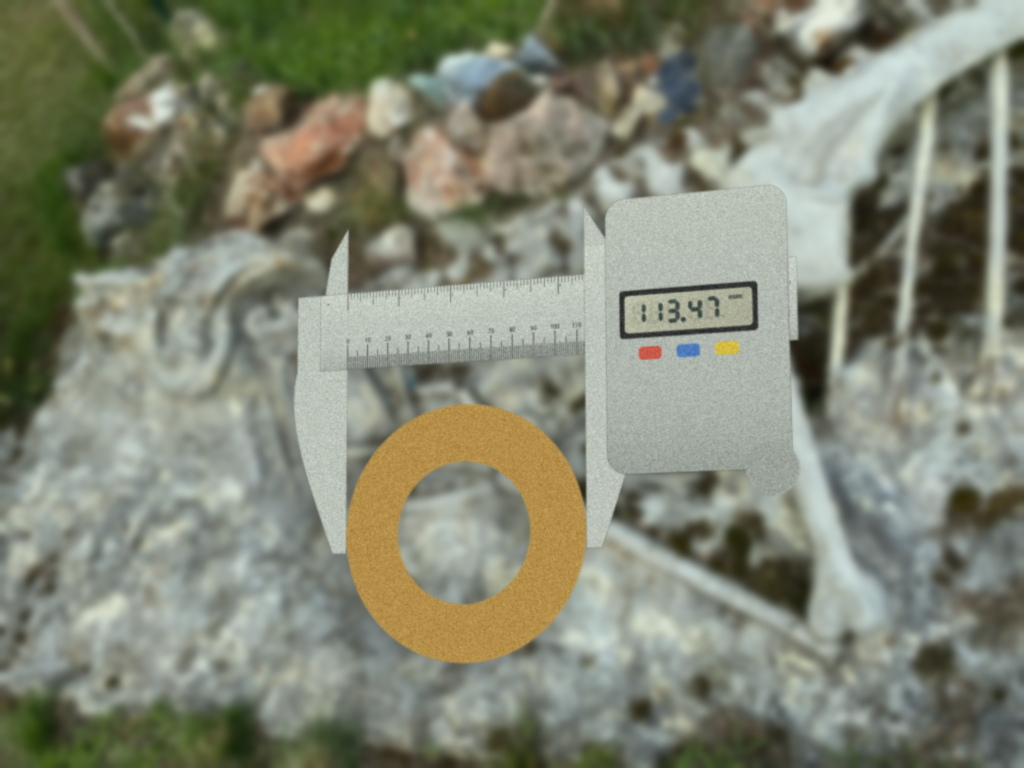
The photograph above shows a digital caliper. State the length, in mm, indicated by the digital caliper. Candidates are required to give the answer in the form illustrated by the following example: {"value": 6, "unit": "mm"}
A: {"value": 113.47, "unit": "mm"}
